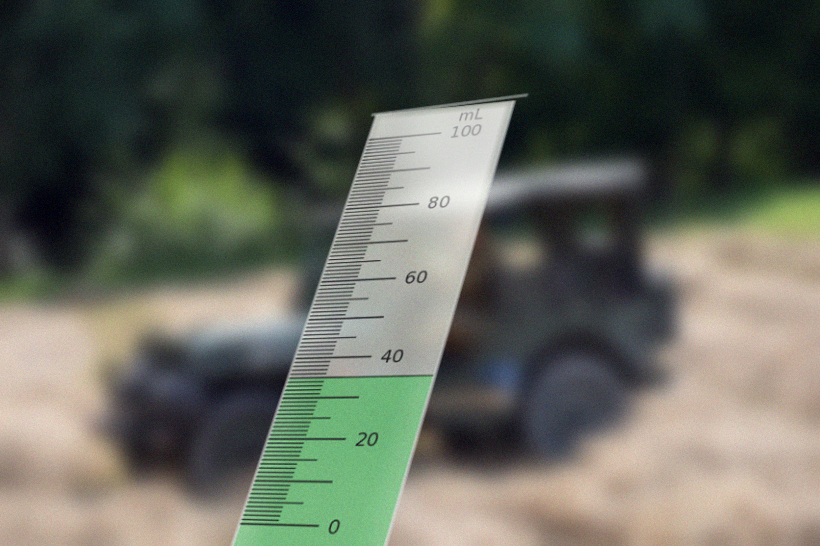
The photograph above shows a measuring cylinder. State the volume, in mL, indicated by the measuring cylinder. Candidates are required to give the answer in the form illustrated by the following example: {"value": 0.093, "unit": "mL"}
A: {"value": 35, "unit": "mL"}
